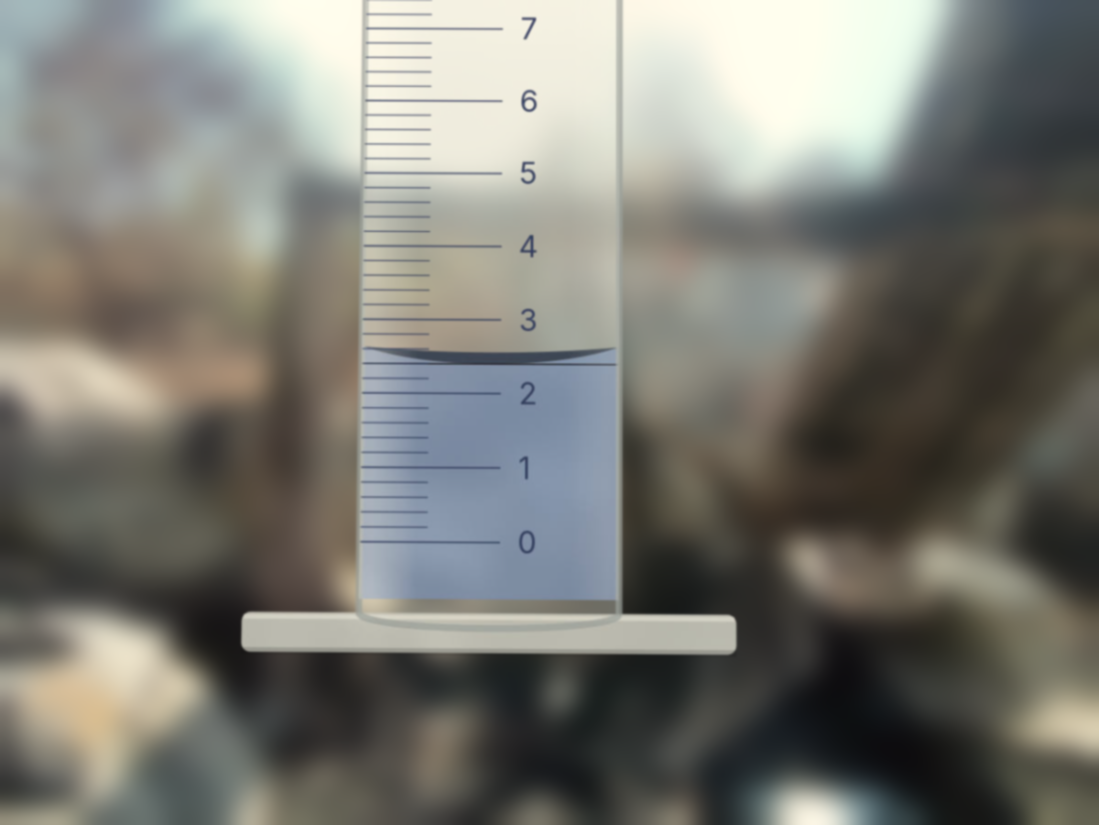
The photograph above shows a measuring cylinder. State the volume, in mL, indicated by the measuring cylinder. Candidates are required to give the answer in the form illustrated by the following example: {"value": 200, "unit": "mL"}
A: {"value": 2.4, "unit": "mL"}
